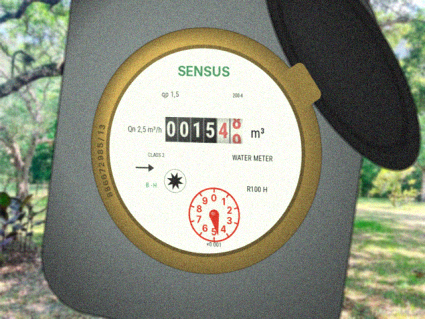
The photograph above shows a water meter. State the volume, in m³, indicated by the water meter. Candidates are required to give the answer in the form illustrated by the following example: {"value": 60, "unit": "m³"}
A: {"value": 15.484, "unit": "m³"}
